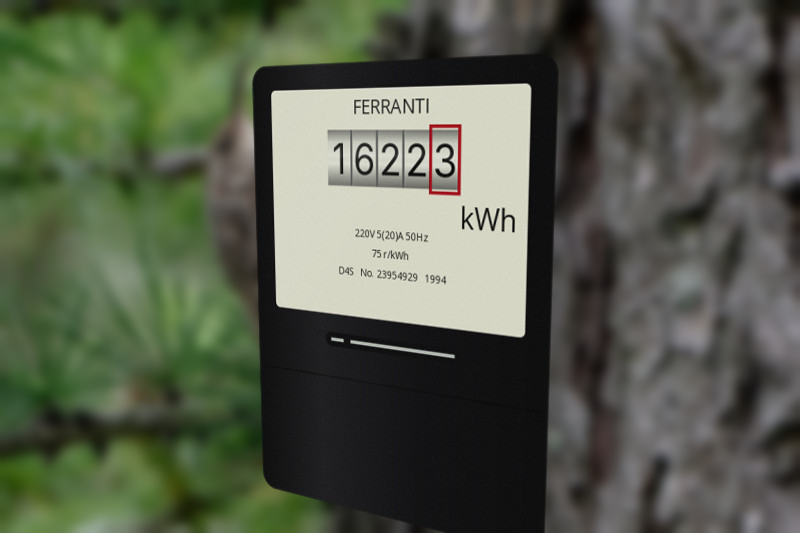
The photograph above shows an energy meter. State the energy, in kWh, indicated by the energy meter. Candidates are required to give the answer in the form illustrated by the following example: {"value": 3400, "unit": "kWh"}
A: {"value": 1622.3, "unit": "kWh"}
